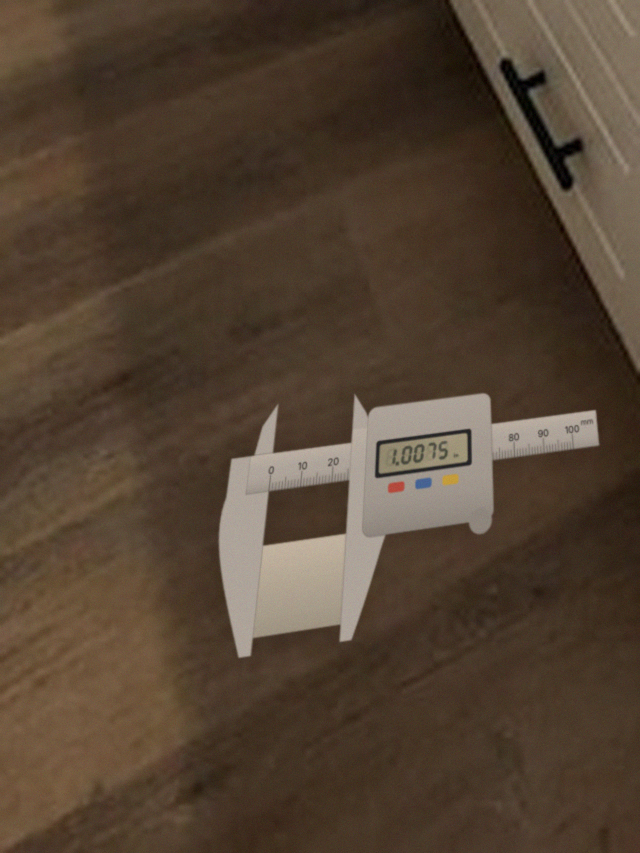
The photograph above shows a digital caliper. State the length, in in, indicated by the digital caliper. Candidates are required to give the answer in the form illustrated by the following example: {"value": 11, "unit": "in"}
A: {"value": 1.0075, "unit": "in"}
